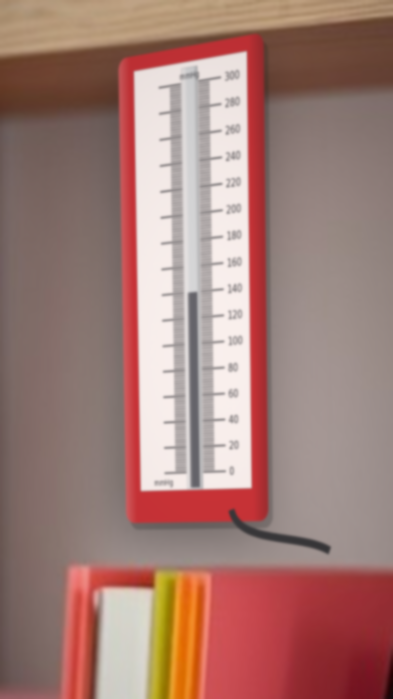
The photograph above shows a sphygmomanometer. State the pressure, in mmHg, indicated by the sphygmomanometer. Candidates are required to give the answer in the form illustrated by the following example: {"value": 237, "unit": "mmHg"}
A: {"value": 140, "unit": "mmHg"}
